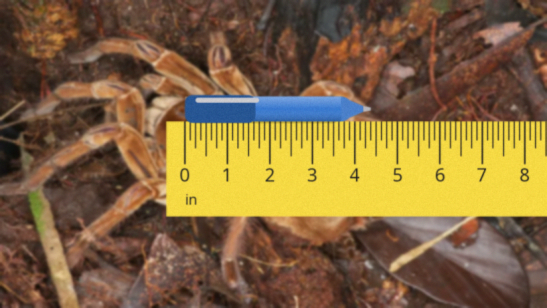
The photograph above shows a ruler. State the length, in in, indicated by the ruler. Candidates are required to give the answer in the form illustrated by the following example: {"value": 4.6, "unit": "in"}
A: {"value": 4.375, "unit": "in"}
